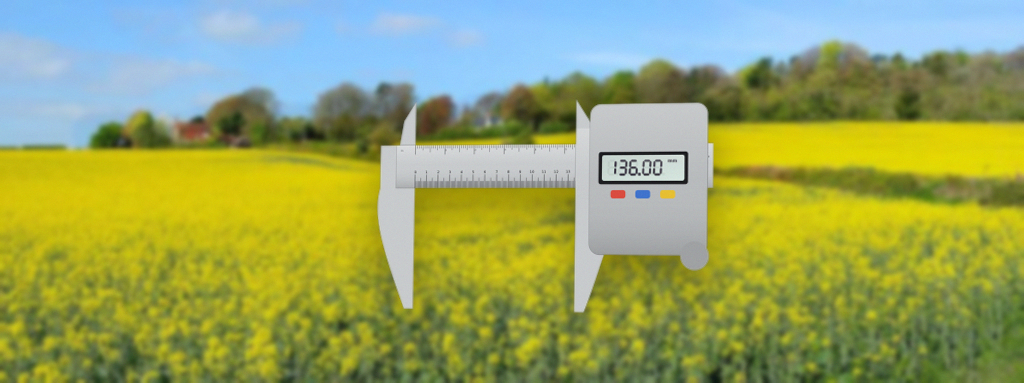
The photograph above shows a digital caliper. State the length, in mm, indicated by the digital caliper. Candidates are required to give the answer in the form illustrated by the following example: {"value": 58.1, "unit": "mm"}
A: {"value": 136.00, "unit": "mm"}
